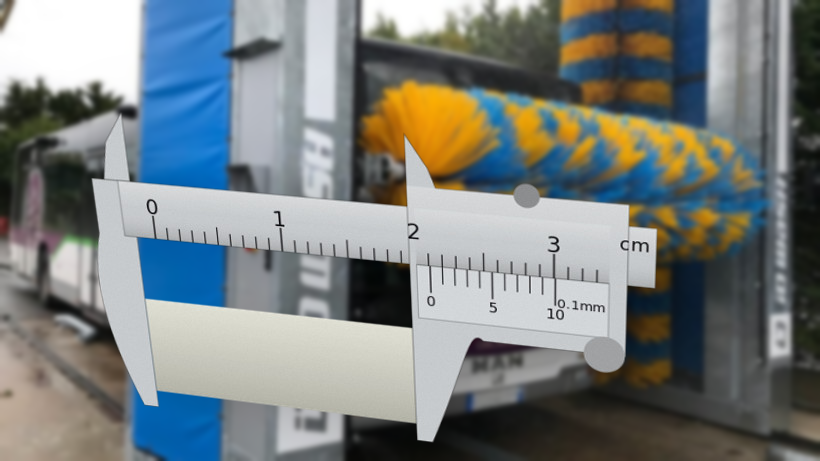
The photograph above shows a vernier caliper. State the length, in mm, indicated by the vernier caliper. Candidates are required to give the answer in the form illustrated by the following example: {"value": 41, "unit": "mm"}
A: {"value": 21.1, "unit": "mm"}
